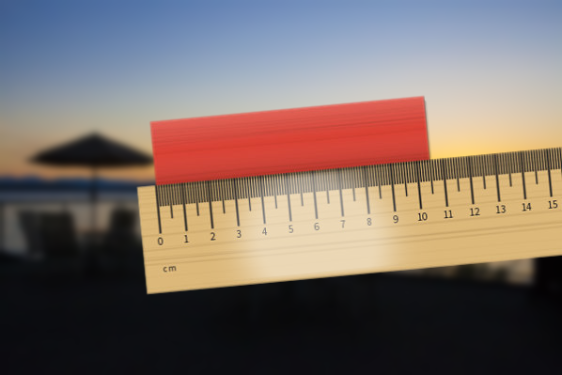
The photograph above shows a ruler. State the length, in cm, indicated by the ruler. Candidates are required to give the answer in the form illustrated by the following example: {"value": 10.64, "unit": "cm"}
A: {"value": 10.5, "unit": "cm"}
